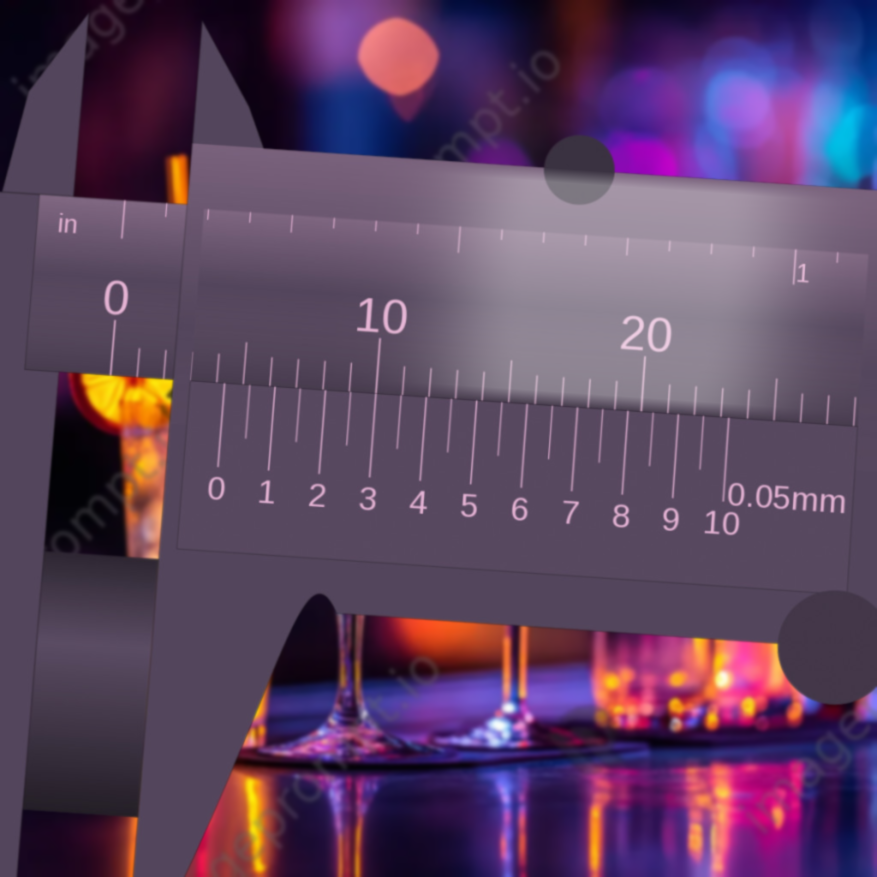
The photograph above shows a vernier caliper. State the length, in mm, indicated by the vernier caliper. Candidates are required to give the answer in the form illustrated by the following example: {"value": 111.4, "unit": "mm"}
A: {"value": 4.30, "unit": "mm"}
